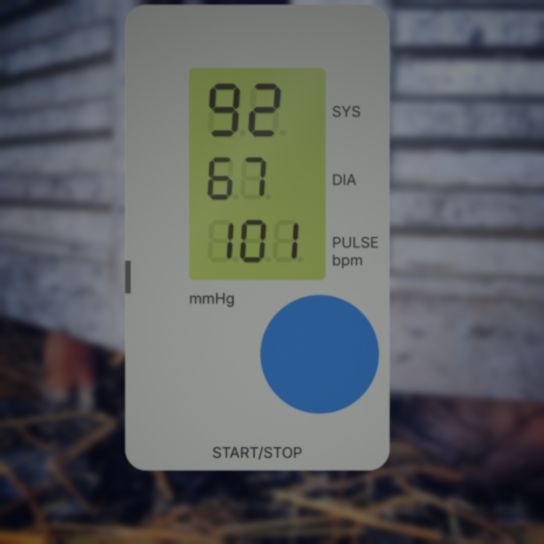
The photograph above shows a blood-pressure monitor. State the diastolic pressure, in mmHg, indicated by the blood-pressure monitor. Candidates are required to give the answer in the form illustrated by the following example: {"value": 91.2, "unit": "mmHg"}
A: {"value": 67, "unit": "mmHg"}
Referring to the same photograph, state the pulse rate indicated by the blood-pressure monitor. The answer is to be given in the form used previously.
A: {"value": 101, "unit": "bpm"}
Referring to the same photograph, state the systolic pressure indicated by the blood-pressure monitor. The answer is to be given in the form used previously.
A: {"value": 92, "unit": "mmHg"}
